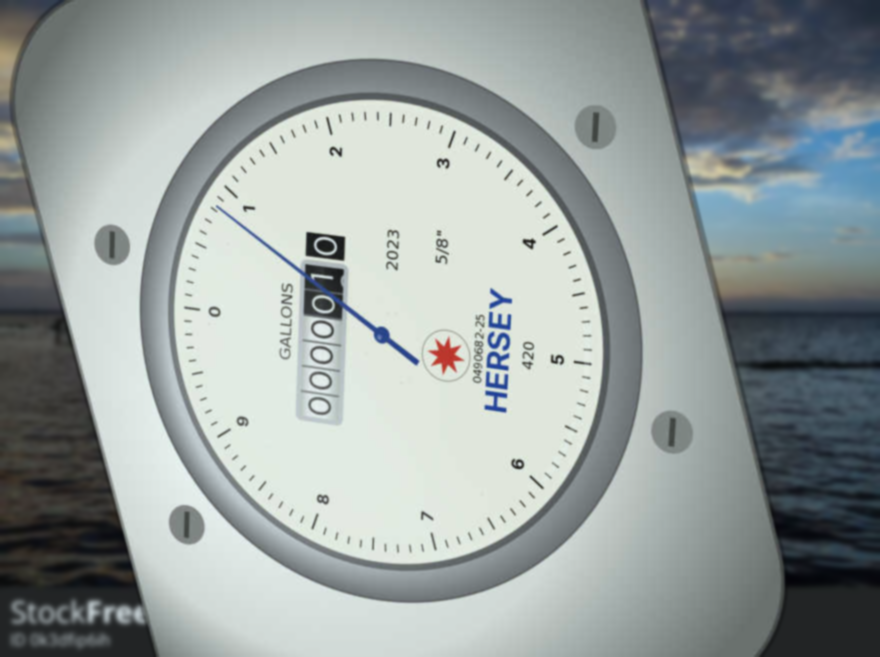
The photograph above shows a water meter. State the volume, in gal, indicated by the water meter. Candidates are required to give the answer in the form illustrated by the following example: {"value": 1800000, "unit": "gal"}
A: {"value": 10.8, "unit": "gal"}
